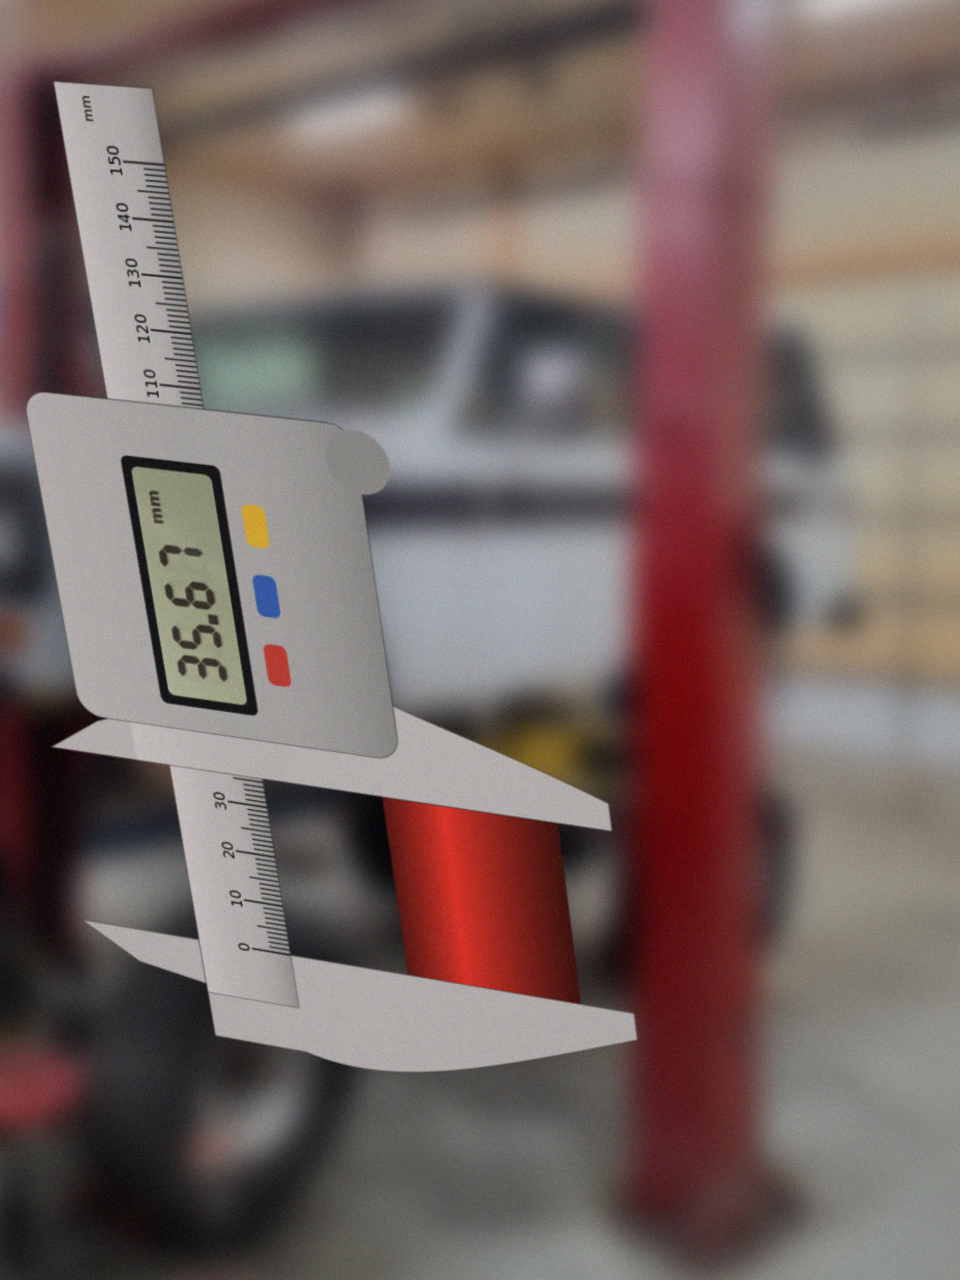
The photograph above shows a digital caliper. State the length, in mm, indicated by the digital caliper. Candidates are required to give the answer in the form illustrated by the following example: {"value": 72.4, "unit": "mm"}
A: {"value": 35.67, "unit": "mm"}
